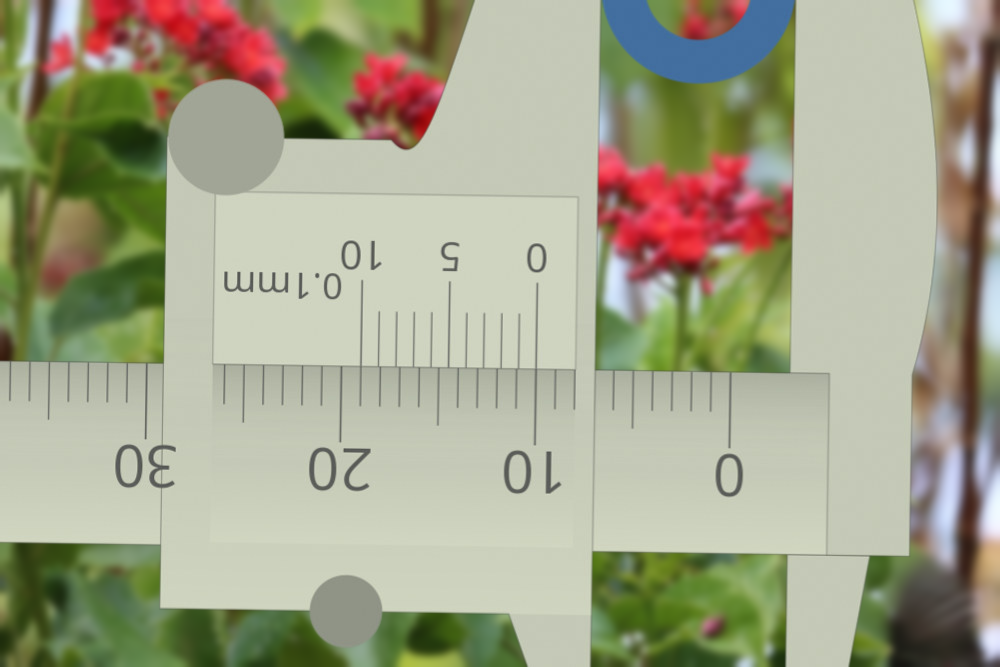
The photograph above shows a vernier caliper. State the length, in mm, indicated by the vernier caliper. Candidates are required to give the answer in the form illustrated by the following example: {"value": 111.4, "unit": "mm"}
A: {"value": 10.0, "unit": "mm"}
